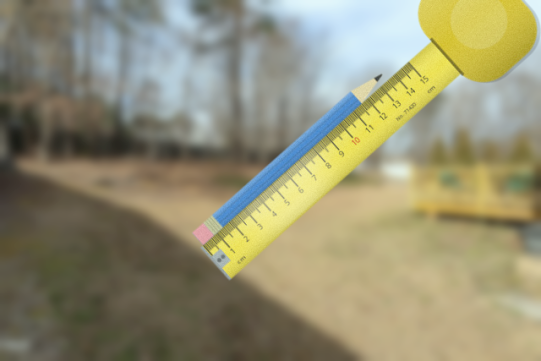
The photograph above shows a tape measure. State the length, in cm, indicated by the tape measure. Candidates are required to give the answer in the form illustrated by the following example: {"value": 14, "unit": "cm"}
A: {"value": 13.5, "unit": "cm"}
